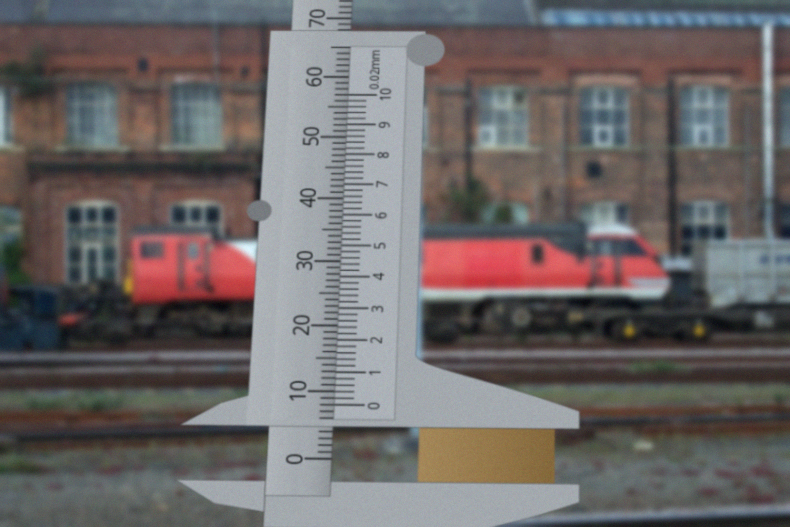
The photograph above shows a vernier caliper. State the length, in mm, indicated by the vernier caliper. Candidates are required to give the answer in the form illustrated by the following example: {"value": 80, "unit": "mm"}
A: {"value": 8.0, "unit": "mm"}
